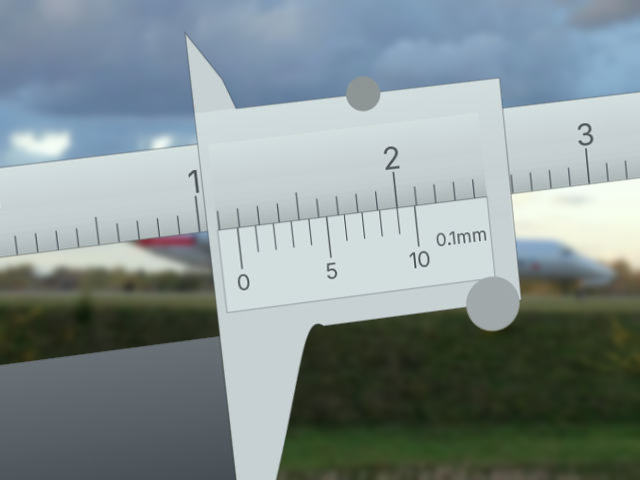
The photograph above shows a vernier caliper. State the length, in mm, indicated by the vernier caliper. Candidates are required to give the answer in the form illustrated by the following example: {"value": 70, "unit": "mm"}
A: {"value": 11.9, "unit": "mm"}
